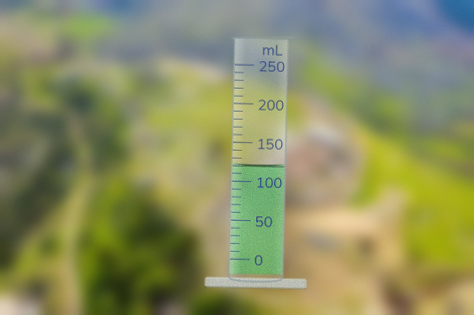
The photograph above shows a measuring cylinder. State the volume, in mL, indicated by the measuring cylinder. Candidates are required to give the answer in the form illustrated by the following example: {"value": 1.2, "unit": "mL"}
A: {"value": 120, "unit": "mL"}
